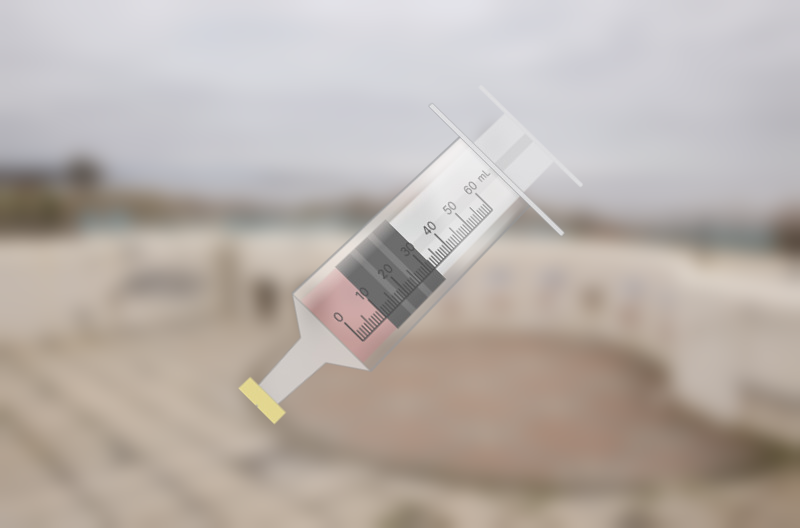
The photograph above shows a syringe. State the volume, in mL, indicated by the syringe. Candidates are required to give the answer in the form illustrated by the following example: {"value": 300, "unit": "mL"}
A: {"value": 10, "unit": "mL"}
